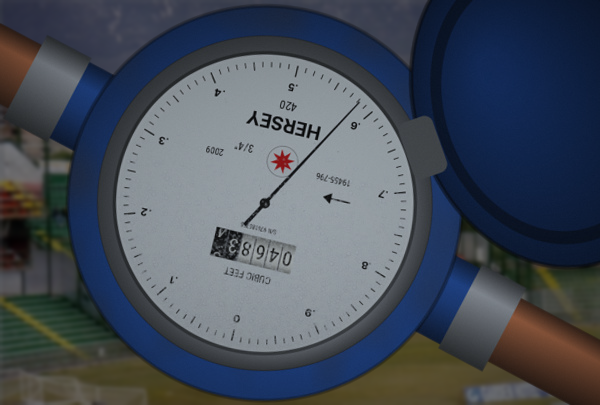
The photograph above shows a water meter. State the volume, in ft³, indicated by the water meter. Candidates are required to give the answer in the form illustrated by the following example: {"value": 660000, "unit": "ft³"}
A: {"value": 46833.58, "unit": "ft³"}
